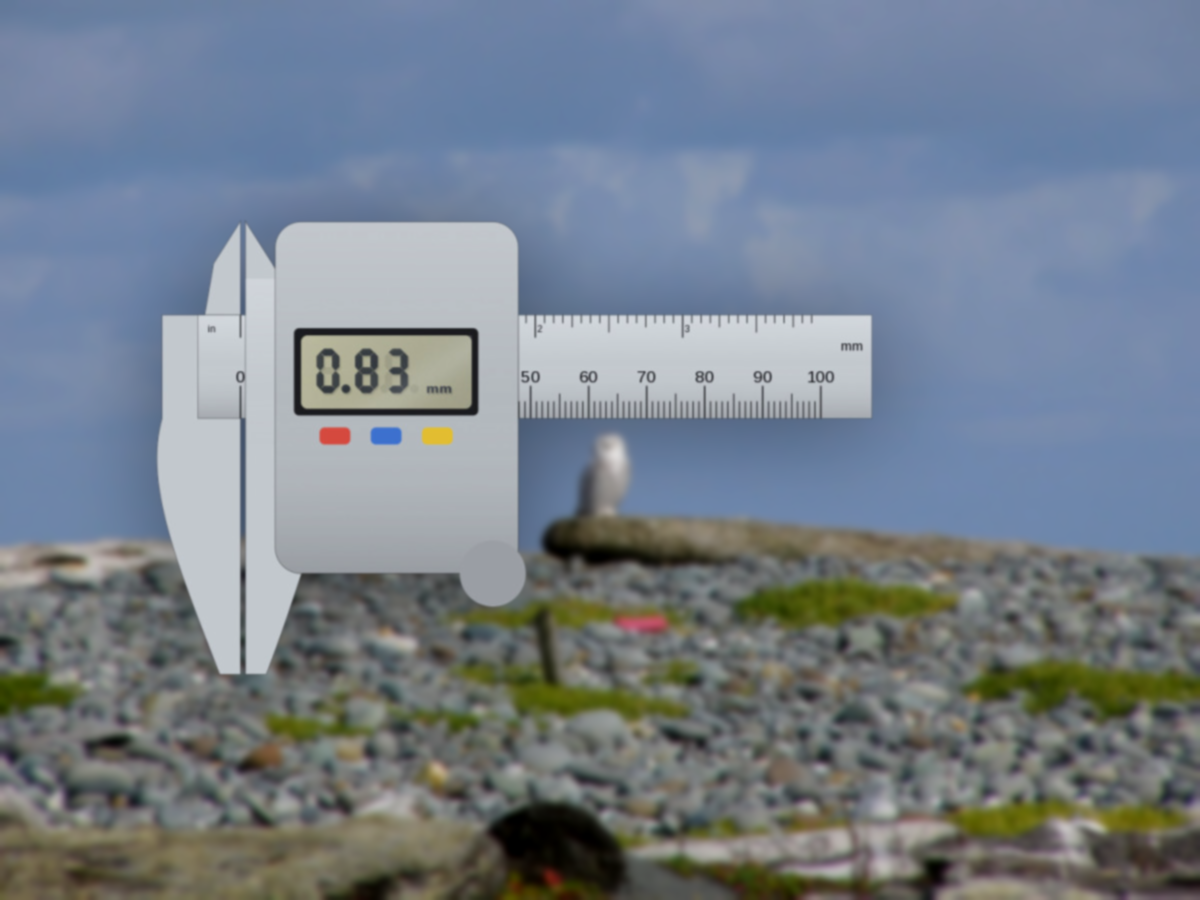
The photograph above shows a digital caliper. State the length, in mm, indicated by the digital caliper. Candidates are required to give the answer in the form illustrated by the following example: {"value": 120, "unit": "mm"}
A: {"value": 0.83, "unit": "mm"}
